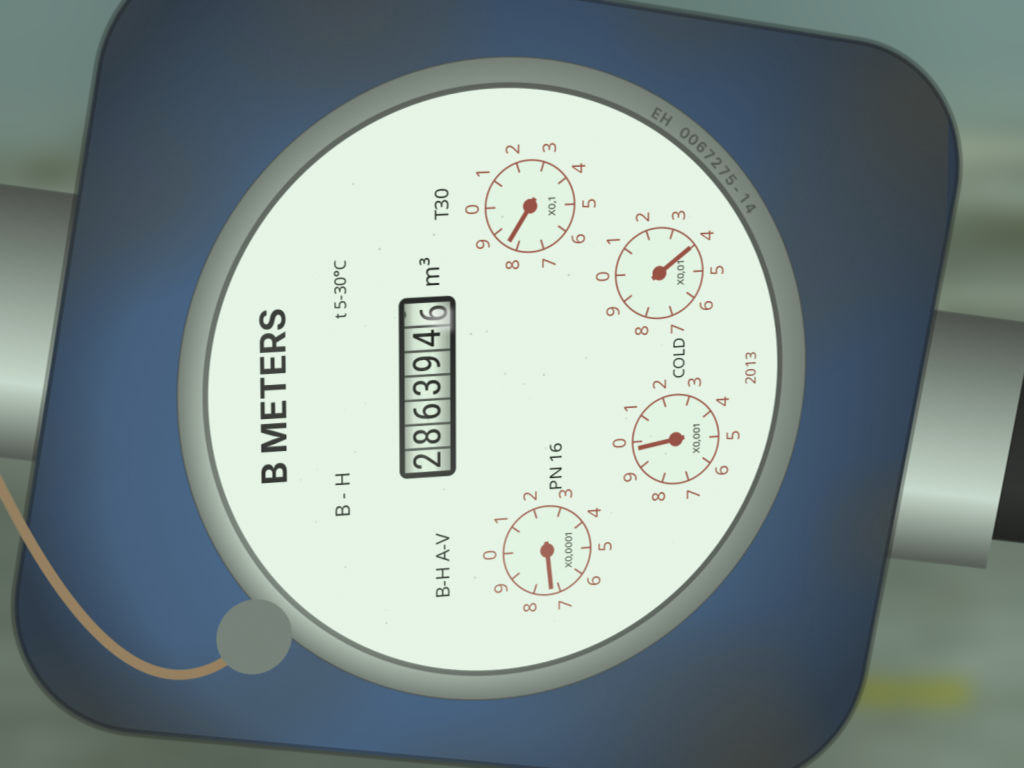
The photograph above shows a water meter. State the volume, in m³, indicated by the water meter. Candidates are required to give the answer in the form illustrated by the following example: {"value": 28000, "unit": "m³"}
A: {"value": 2863945.8397, "unit": "m³"}
